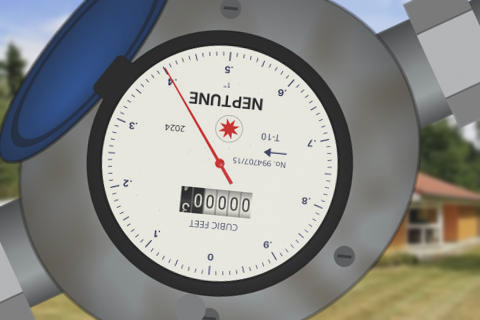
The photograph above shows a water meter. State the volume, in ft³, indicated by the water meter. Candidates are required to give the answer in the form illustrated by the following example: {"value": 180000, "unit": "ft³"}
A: {"value": 3.40, "unit": "ft³"}
